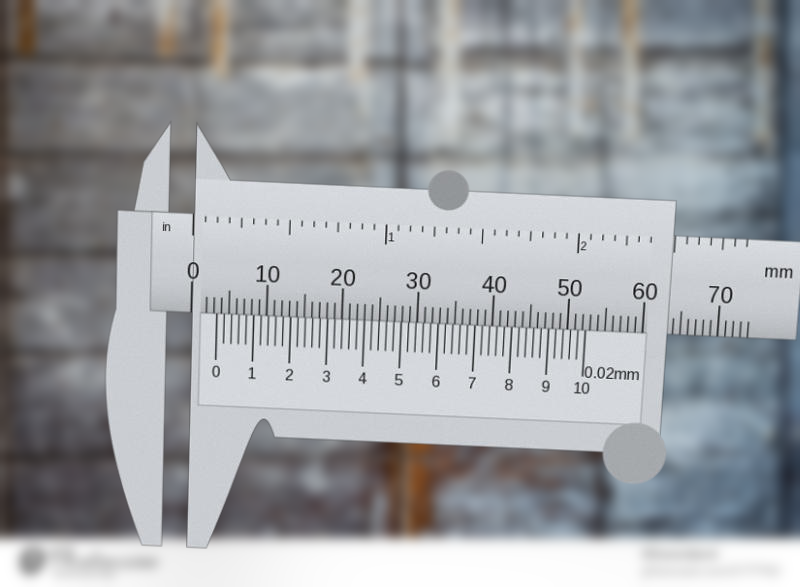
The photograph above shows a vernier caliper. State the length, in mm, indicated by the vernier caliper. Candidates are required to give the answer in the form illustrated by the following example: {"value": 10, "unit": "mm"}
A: {"value": 3.4, "unit": "mm"}
